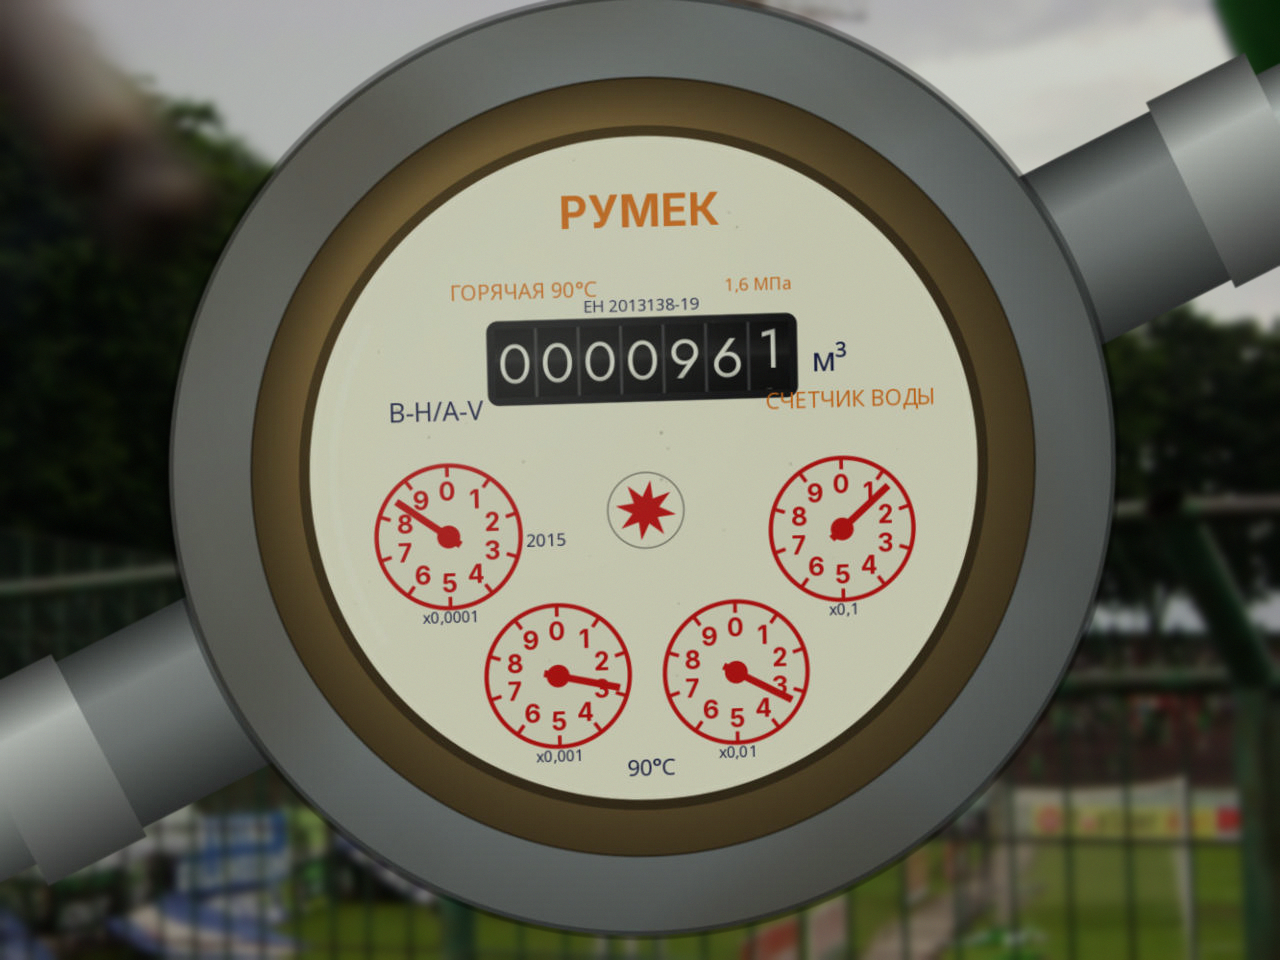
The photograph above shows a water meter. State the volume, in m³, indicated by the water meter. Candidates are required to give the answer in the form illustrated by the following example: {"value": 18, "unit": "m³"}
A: {"value": 961.1328, "unit": "m³"}
